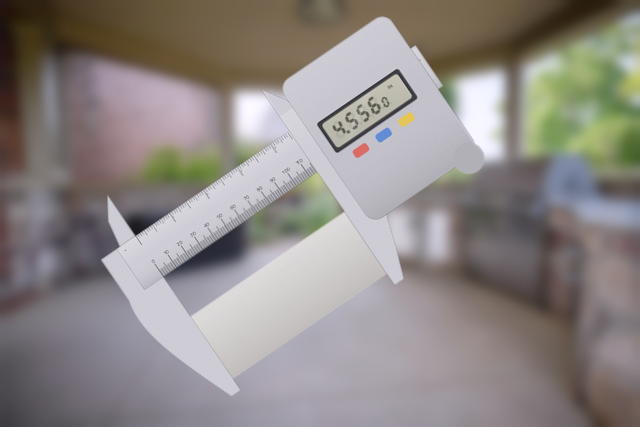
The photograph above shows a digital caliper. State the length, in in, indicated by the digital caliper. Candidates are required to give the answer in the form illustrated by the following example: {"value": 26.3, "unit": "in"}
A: {"value": 4.5560, "unit": "in"}
